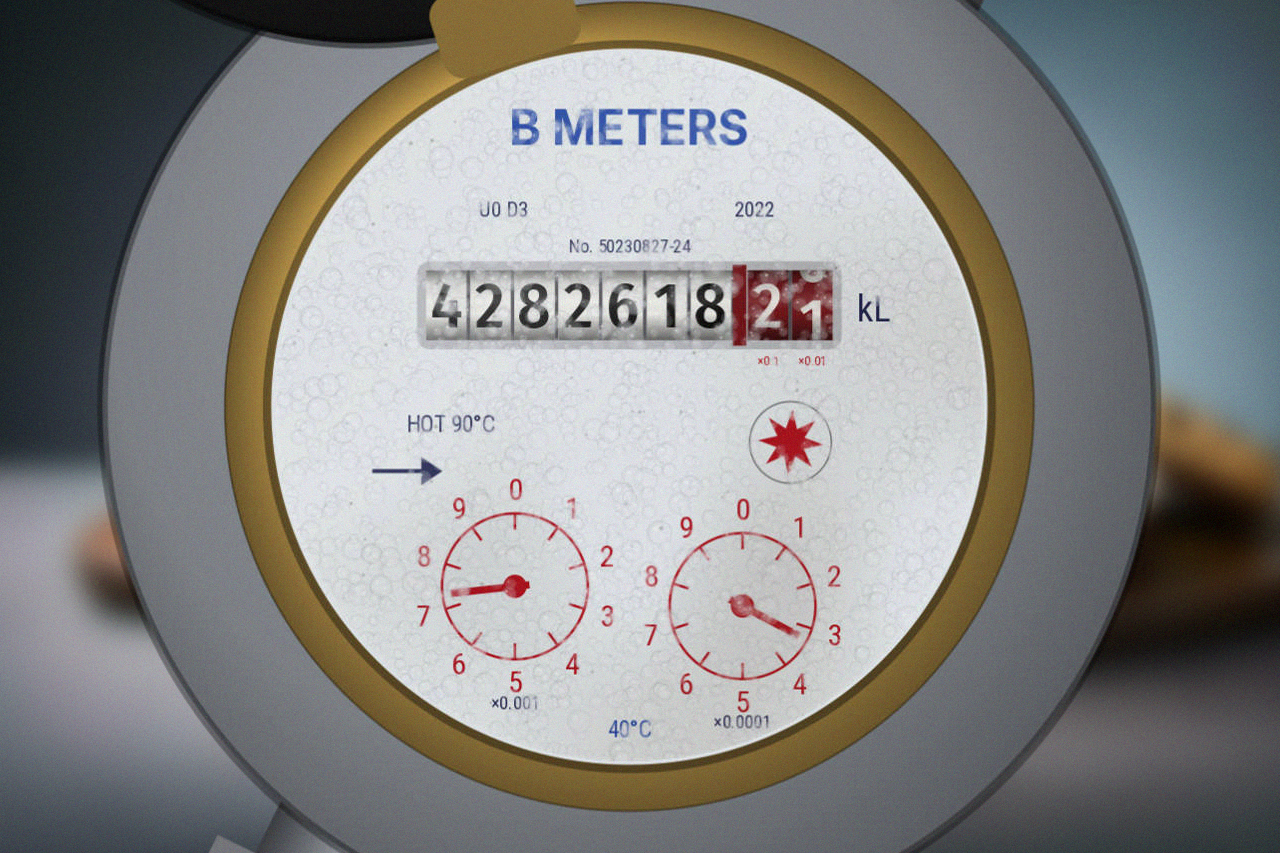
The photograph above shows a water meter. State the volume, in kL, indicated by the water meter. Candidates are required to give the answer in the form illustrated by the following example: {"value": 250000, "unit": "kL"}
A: {"value": 4282618.2073, "unit": "kL"}
